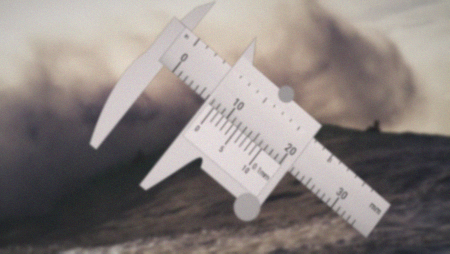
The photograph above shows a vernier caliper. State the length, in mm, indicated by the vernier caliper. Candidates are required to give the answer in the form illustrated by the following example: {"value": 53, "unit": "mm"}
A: {"value": 7.6, "unit": "mm"}
